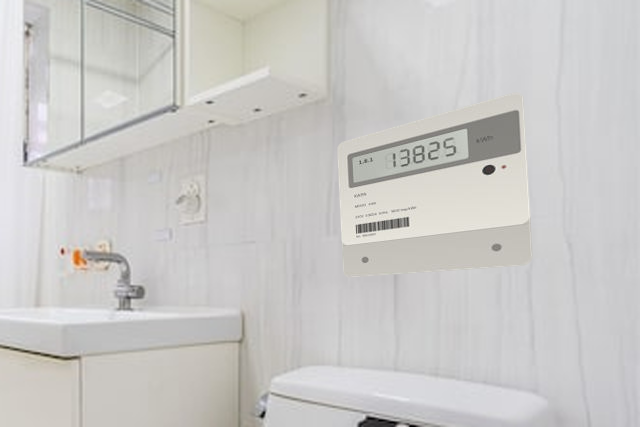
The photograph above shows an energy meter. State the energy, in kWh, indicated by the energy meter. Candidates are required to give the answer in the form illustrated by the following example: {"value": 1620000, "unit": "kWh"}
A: {"value": 13825, "unit": "kWh"}
